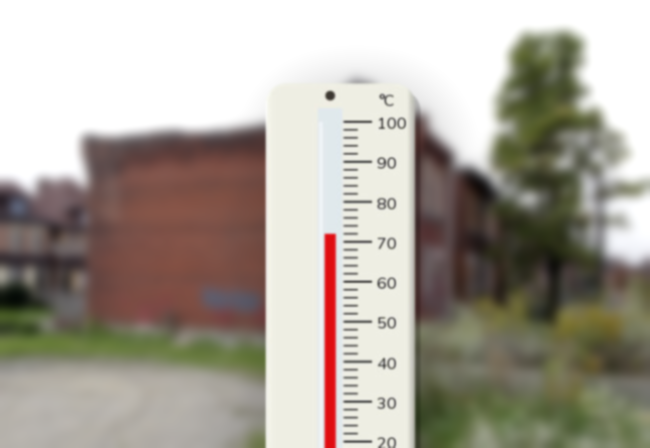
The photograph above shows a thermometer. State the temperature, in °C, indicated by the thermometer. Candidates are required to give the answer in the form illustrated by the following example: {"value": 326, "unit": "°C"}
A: {"value": 72, "unit": "°C"}
